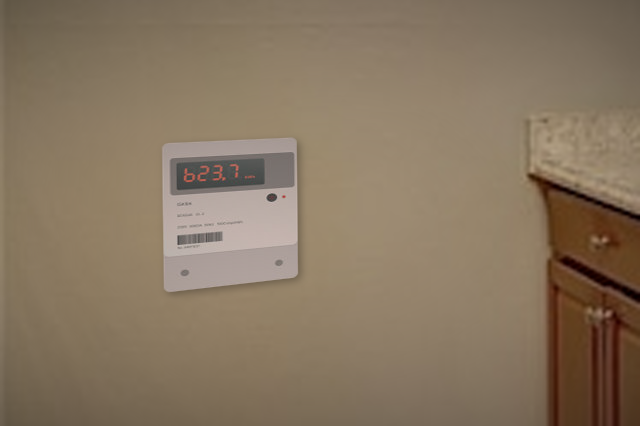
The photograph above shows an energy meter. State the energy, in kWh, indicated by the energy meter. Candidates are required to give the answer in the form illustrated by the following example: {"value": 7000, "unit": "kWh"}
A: {"value": 623.7, "unit": "kWh"}
